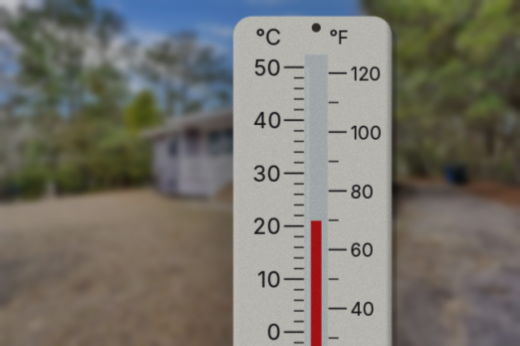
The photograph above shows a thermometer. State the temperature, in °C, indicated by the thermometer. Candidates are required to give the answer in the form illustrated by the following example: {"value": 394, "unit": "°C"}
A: {"value": 21, "unit": "°C"}
